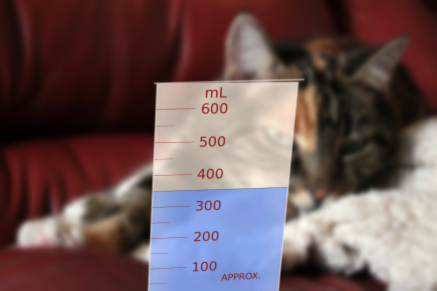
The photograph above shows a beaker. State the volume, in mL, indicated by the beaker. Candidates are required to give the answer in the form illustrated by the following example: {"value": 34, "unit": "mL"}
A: {"value": 350, "unit": "mL"}
